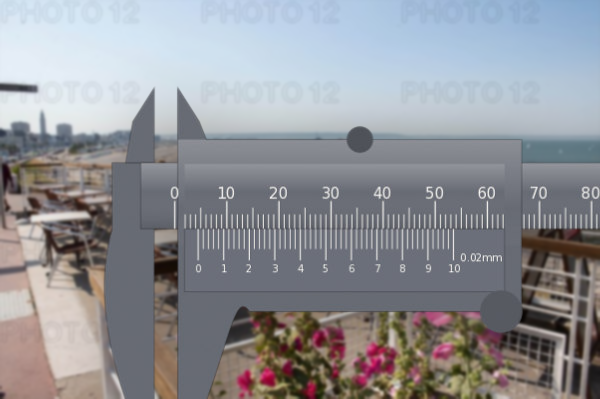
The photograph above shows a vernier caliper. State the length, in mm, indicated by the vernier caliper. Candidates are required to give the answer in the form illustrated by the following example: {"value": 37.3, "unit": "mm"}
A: {"value": 4.5, "unit": "mm"}
